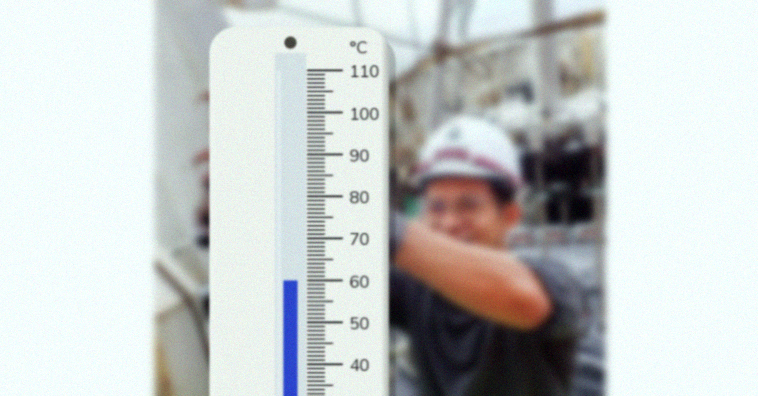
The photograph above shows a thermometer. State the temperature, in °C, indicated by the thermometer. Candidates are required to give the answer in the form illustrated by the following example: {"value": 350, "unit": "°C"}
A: {"value": 60, "unit": "°C"}
